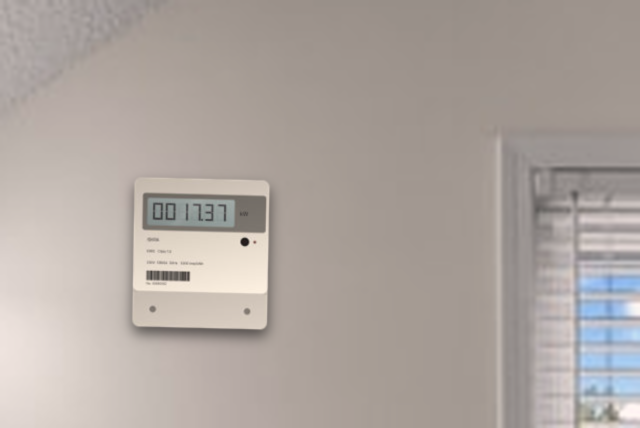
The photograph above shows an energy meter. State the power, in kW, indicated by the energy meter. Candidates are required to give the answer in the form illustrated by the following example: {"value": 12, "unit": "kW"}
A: {"value": 17.37, "unit": "kW"}
